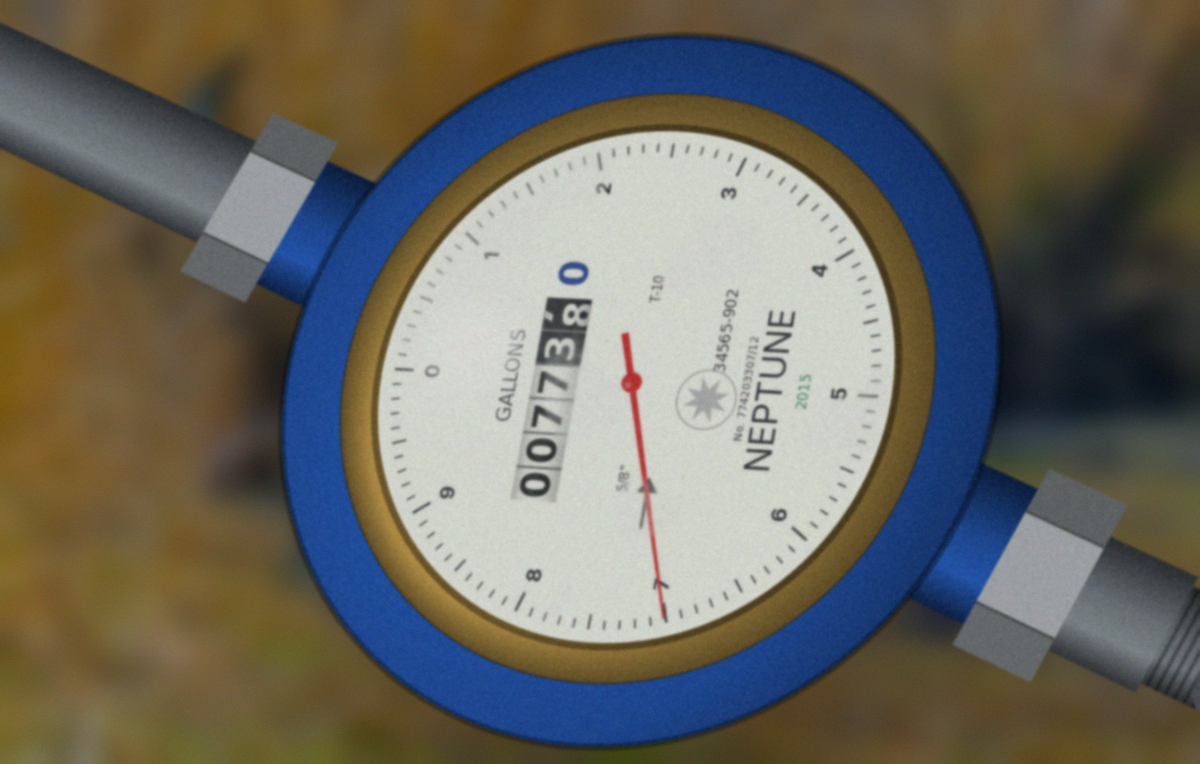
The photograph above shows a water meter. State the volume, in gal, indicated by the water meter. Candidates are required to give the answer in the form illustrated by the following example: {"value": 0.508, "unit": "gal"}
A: {"value": 77377.0, "unit": "gal"}
